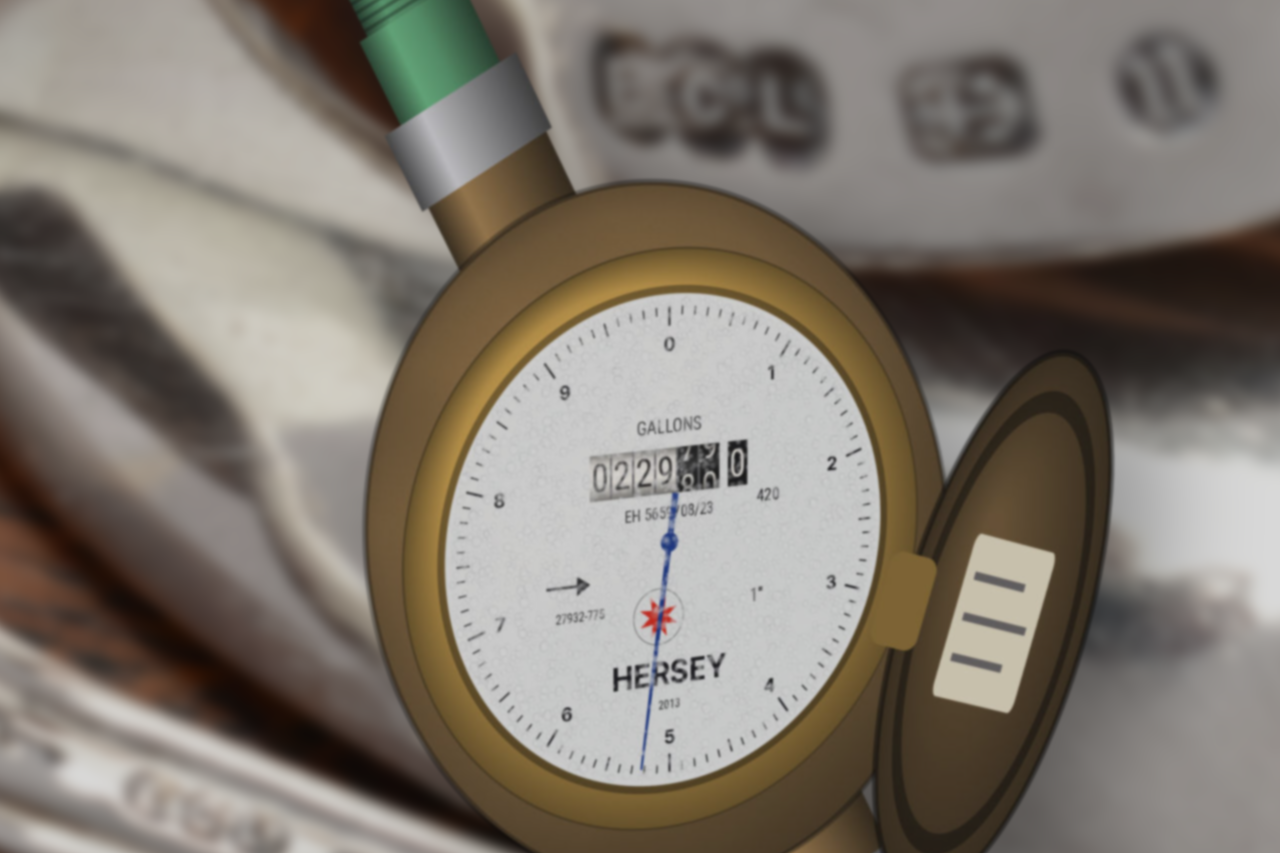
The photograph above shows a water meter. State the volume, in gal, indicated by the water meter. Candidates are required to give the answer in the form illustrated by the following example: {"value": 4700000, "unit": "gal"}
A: {"value": 229795.2, "unit": "gal"}
